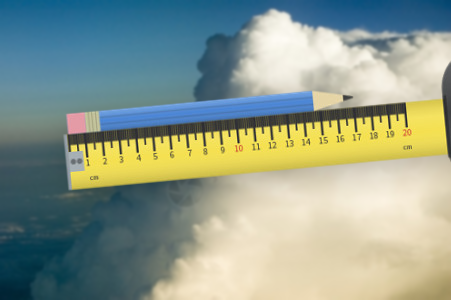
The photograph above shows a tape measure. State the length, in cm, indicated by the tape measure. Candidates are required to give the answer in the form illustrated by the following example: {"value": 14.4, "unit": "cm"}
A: {"value": 17, "unit": "cm"}
